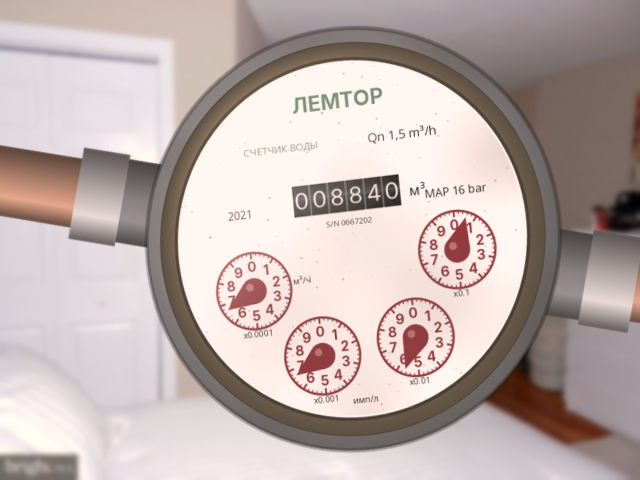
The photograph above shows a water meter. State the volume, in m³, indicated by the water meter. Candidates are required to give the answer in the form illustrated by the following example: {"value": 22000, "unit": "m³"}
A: {"value": 8840.0566, "unit": "m³"}
